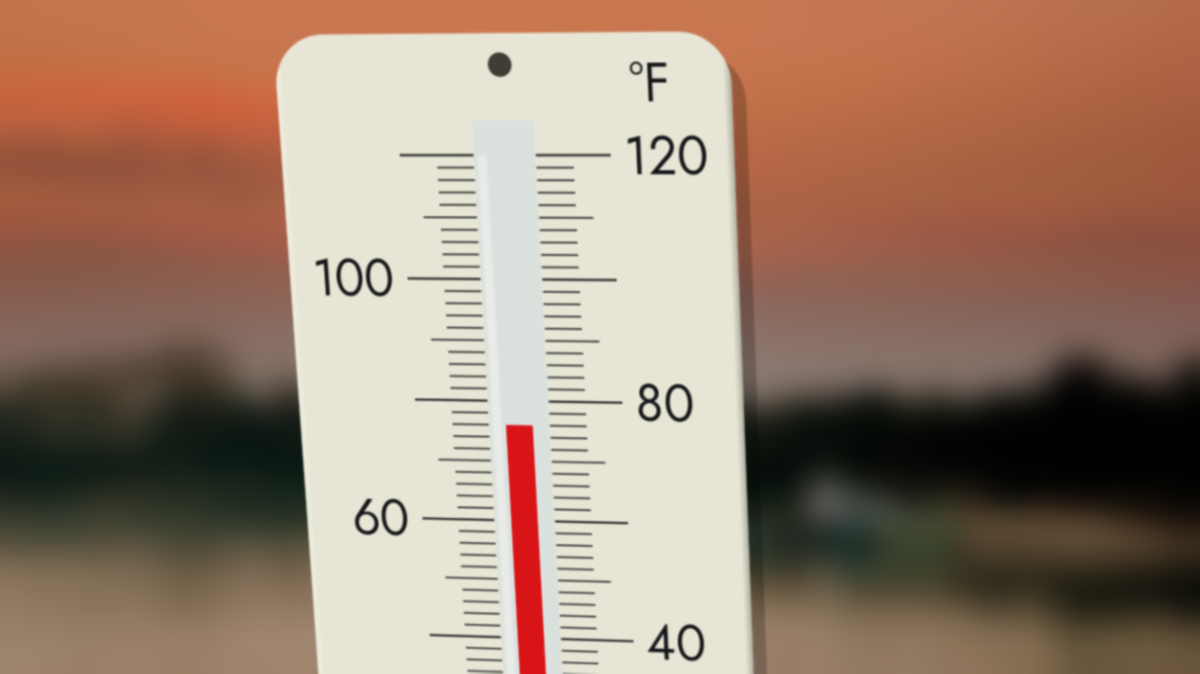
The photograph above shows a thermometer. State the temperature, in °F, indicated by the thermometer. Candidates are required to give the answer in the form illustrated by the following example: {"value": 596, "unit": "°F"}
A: {"value": 76, "unit": "°F"}
